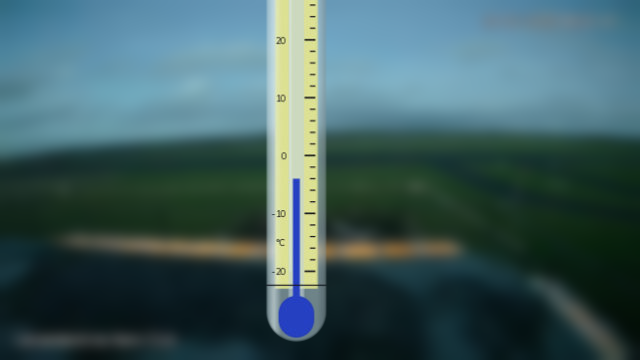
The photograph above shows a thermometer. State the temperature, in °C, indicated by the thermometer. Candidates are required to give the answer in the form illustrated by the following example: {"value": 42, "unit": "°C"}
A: {"value": -4, "unit": "°C"}
